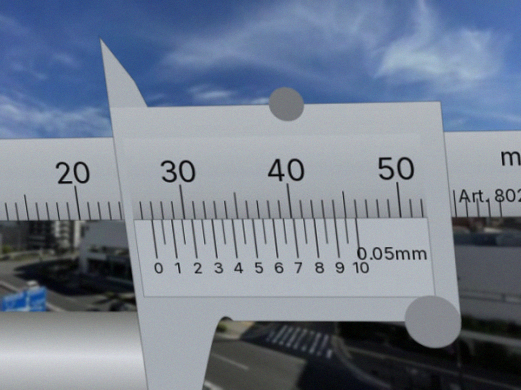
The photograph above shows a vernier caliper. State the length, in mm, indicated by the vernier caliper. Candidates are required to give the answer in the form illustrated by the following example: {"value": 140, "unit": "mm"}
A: {"value": 26.9, "unit": "mm"}
